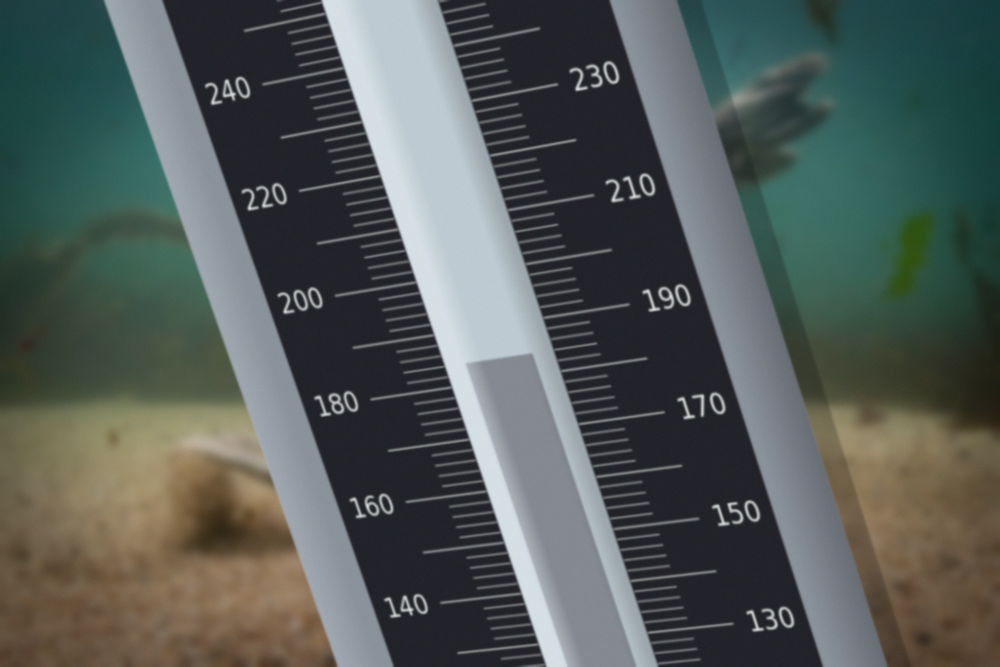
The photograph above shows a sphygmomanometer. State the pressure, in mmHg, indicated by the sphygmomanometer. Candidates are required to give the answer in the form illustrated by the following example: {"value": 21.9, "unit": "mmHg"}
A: {"value": 184, "unit": "mmHg"}
